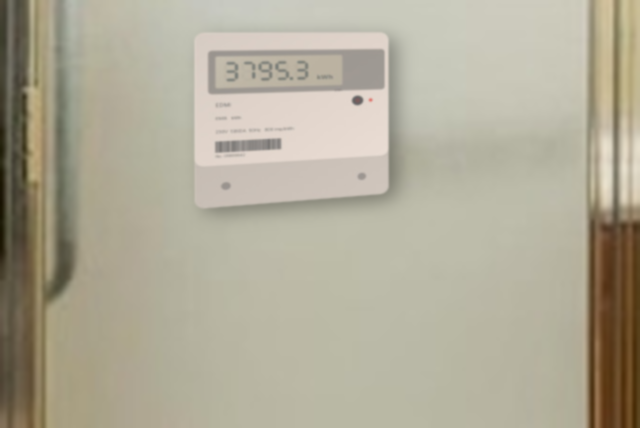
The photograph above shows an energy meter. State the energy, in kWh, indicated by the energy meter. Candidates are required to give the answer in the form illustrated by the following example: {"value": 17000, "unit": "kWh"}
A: {"value": 3795.3, "unit": "kWh"}
